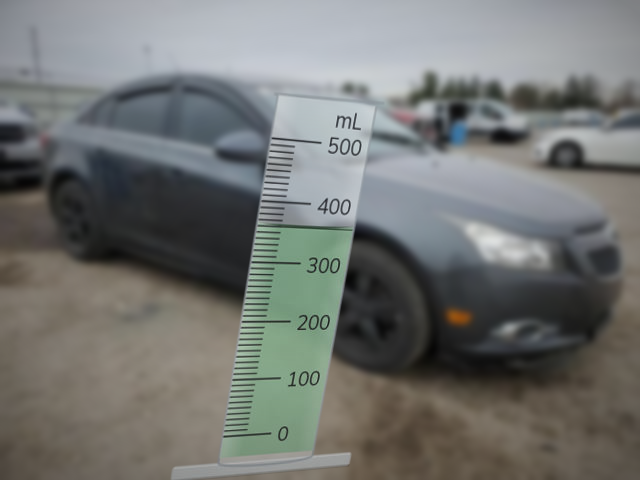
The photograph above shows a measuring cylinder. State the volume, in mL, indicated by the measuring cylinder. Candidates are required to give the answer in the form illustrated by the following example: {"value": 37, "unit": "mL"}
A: {"value": 360, "unit": "mL"}
